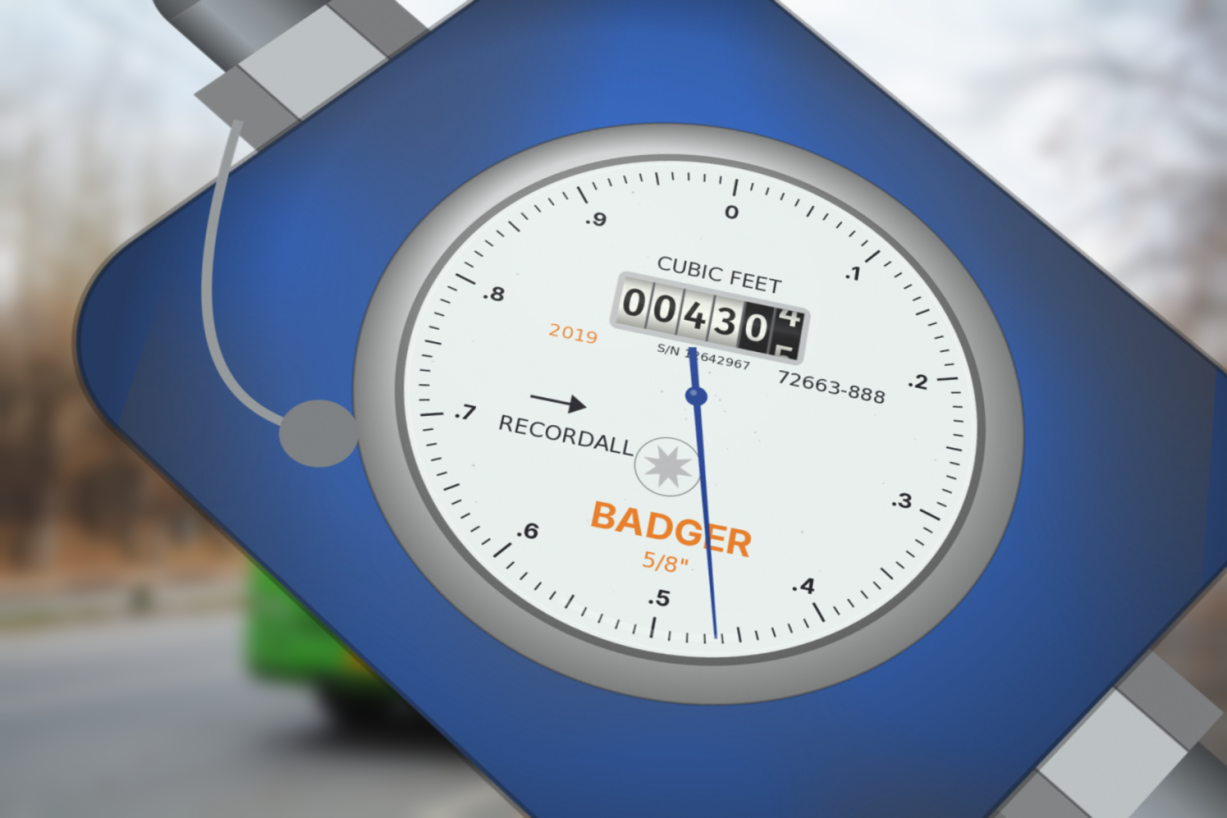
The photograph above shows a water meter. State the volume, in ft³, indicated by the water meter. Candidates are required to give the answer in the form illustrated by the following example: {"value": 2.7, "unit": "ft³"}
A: {"value": 4304.46, "unit": "ft³"}
